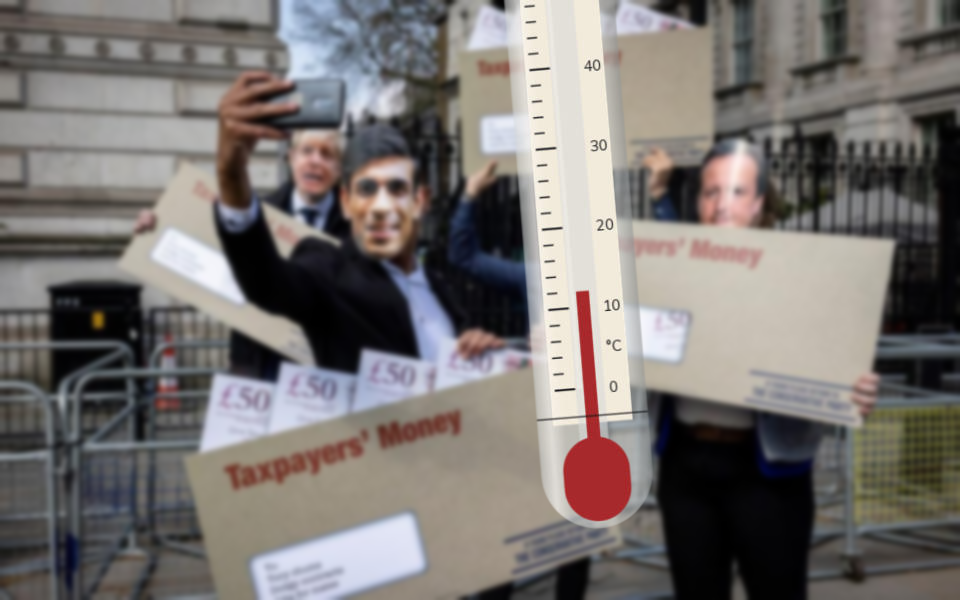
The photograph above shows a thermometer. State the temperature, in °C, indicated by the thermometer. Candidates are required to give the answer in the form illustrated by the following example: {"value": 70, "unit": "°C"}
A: {"value": 12, "unit": "°C"}
